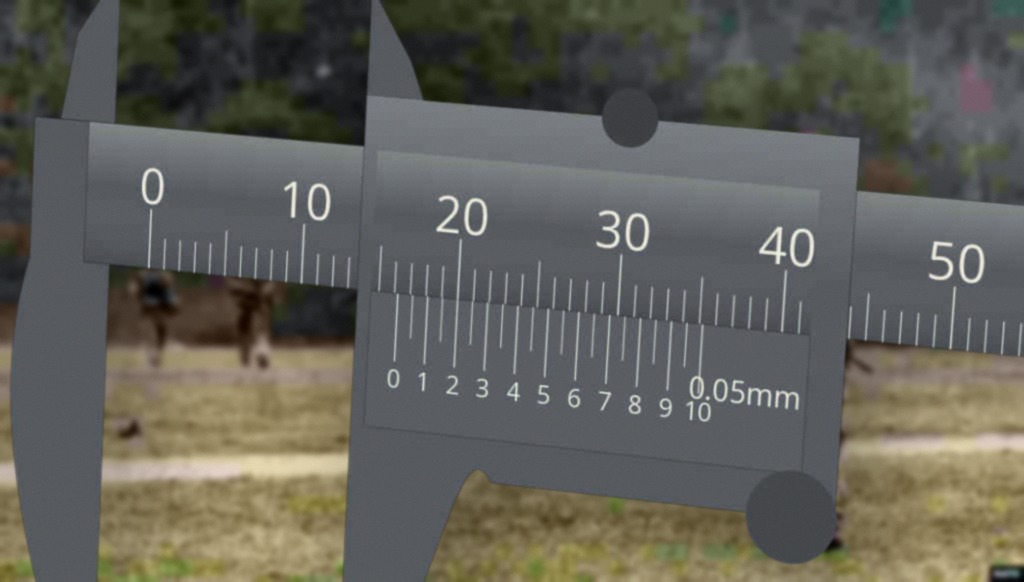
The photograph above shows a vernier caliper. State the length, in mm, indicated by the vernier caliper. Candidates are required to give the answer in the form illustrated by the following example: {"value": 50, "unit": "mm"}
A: {"value": 16.2, "unit": "mm"}
